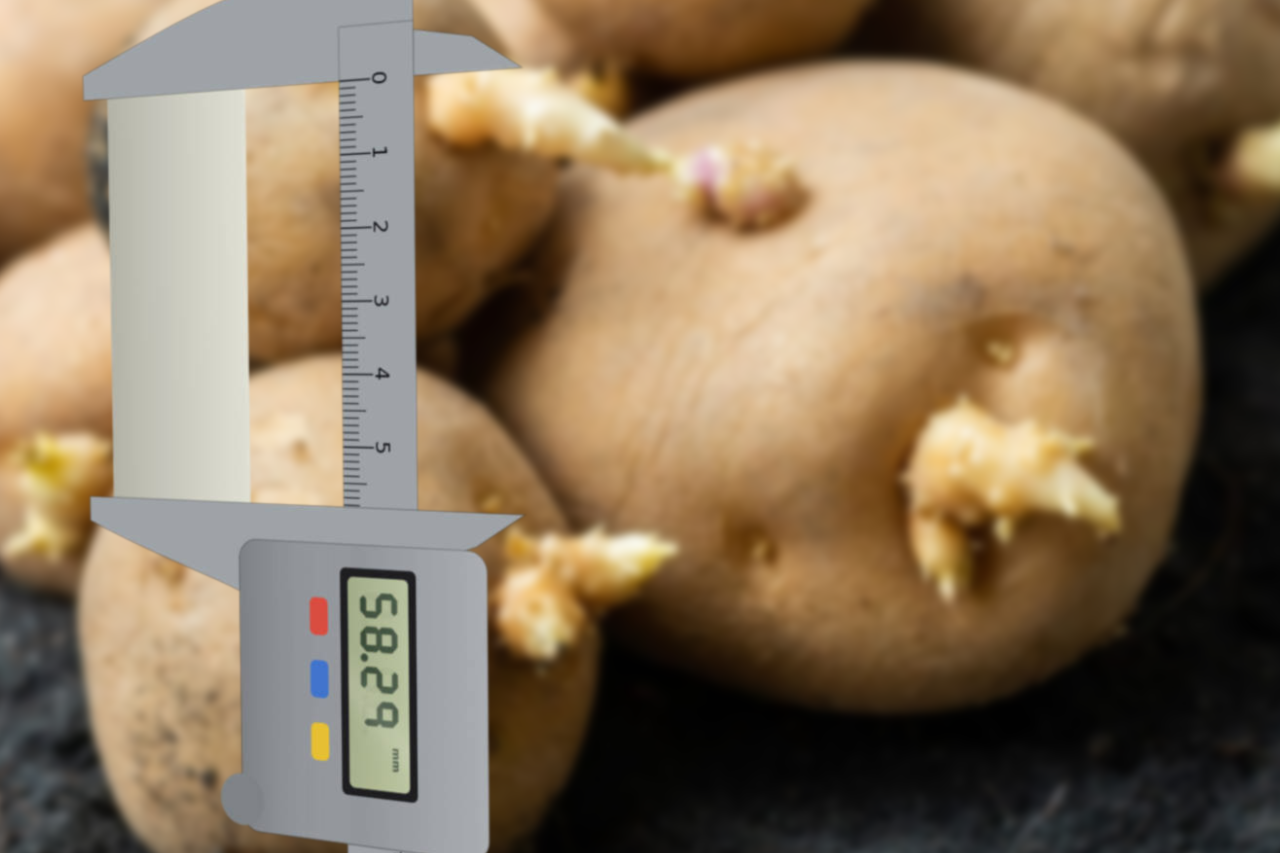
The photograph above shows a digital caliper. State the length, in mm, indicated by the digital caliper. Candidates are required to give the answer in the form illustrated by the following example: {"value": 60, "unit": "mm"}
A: {"value": 58.29, "unit": "mm"}
